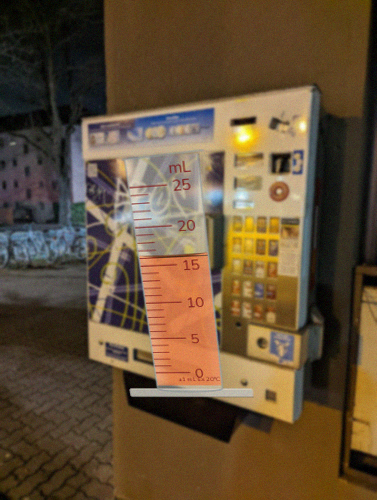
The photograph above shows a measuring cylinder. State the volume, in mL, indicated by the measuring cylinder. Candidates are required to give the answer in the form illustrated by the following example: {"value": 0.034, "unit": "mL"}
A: {"value": 16, "unit": "mL"}
